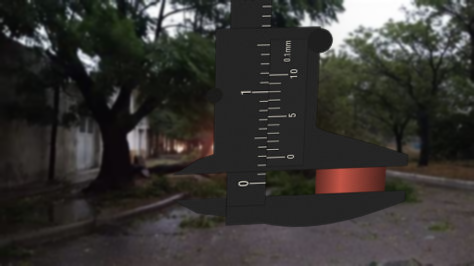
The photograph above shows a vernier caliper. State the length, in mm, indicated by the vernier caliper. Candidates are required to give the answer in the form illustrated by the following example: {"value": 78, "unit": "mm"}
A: {"value": 2.8, "unit": "mm"}
